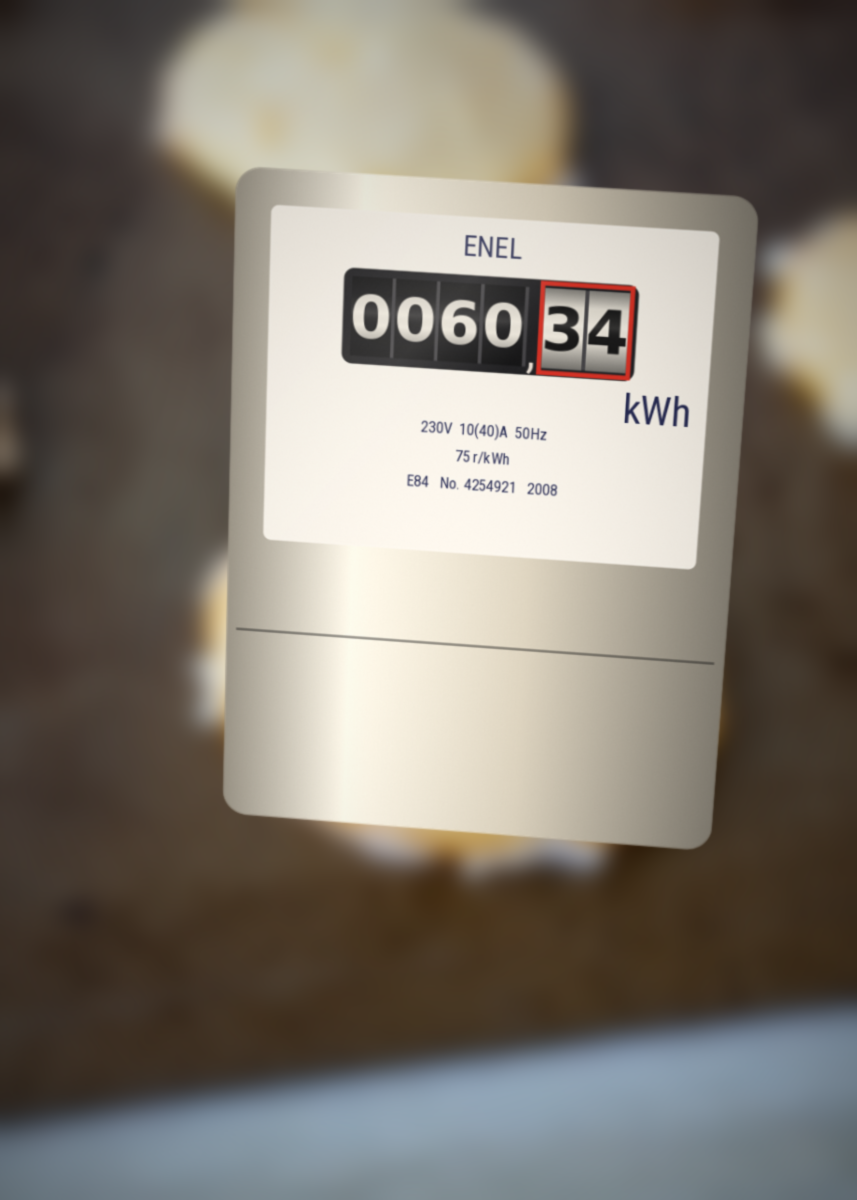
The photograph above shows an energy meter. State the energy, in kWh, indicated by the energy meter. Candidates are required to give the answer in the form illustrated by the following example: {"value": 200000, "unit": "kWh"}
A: {"value": 60.34, "unit": "kWh"}
